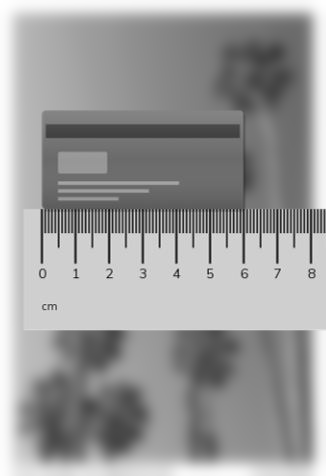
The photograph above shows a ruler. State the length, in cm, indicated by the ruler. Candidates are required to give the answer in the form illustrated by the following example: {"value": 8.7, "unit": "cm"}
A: {"value": 6, "unit": "cm"}
